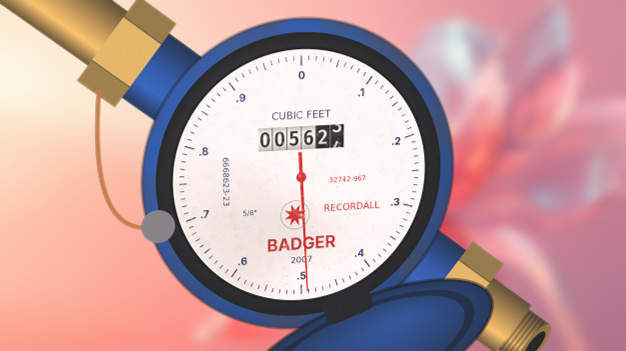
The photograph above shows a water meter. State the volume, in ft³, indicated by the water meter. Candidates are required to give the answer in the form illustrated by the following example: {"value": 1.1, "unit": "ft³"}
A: {"value": 5623.49, "unit": "ft³"}
